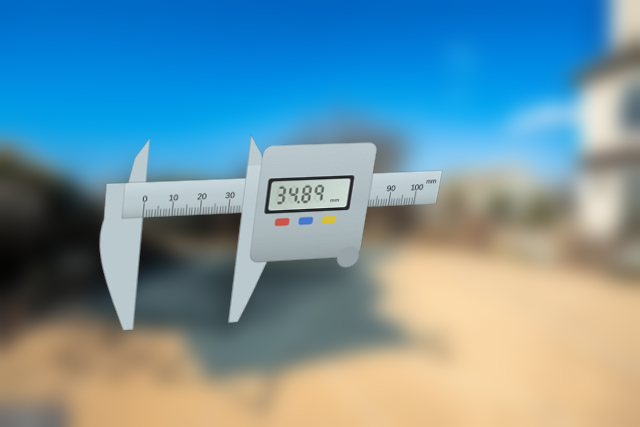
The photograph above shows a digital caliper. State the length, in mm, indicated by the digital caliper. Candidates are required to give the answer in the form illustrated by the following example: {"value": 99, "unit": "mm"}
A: {"value": 34.89, "unit": "mm"}
